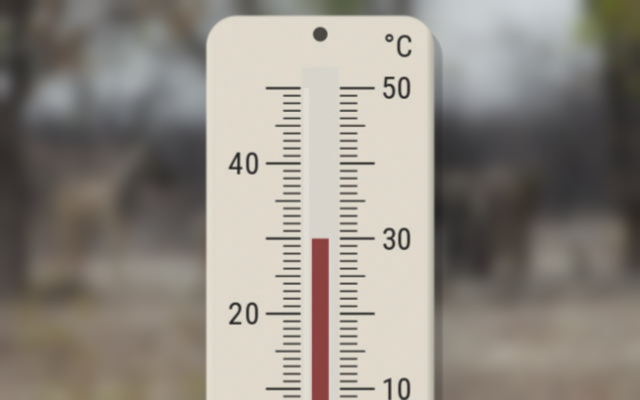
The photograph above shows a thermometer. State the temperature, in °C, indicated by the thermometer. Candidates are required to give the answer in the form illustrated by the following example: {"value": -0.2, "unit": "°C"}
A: {"value": 30, "unit": "°C"}
